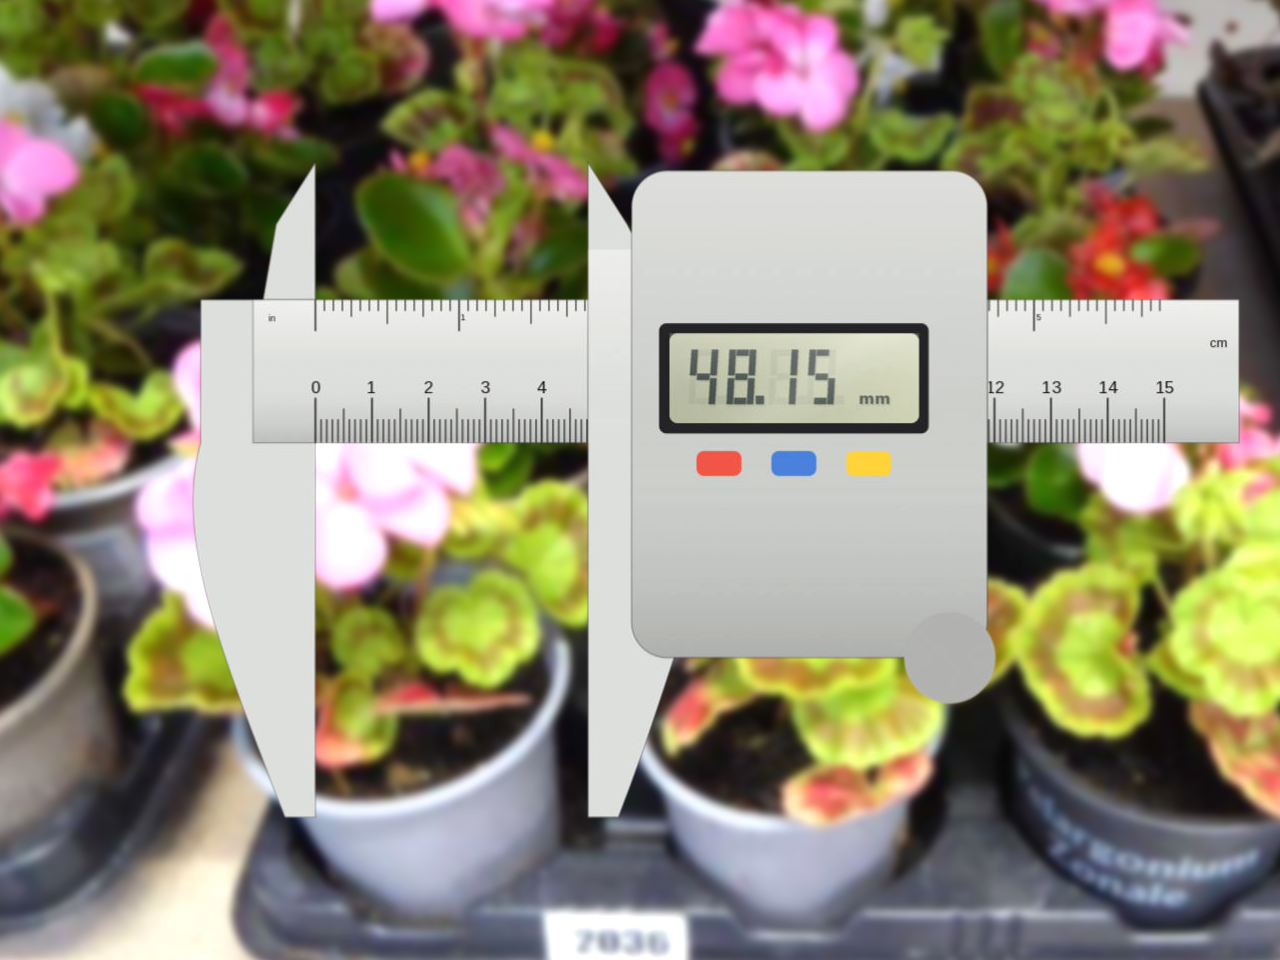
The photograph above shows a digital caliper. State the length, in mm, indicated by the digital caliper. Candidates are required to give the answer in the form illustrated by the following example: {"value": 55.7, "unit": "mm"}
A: {"value": 48.15, "unit": "mm"}
